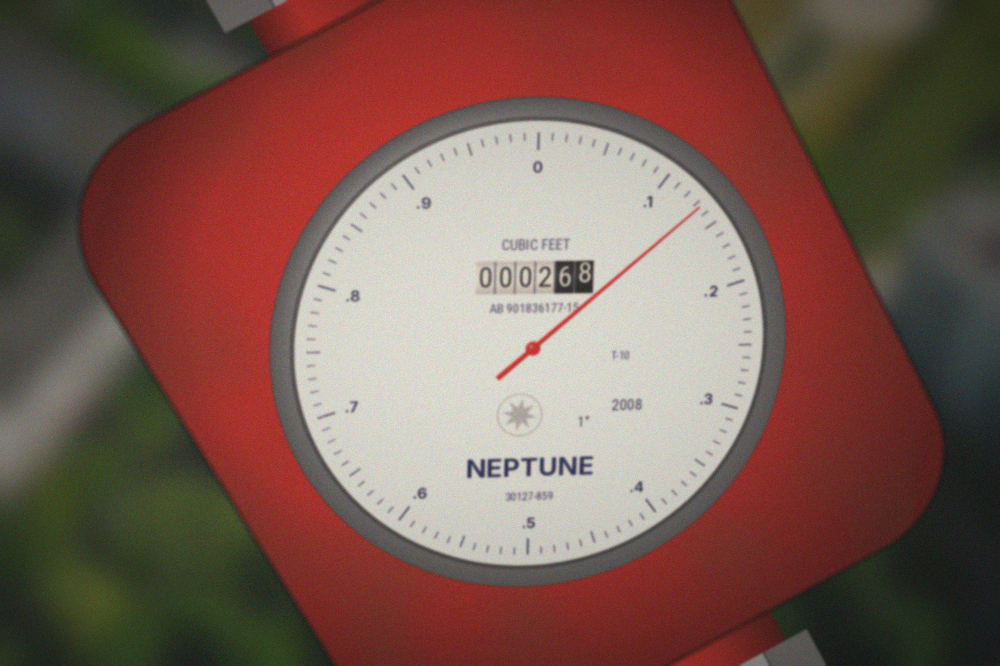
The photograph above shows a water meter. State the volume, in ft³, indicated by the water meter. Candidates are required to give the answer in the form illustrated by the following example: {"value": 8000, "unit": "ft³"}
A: {"value": 268.13, "unit": "ft³"}
